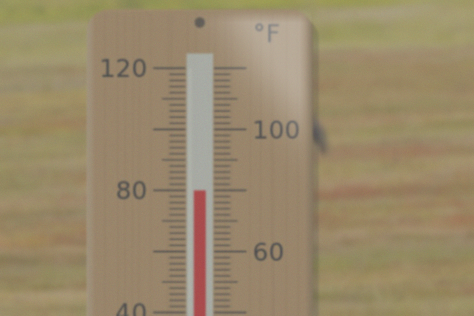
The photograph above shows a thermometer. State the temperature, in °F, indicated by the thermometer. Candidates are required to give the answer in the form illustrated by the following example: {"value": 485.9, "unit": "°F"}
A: {"value": 80, "unit": "°F"}
